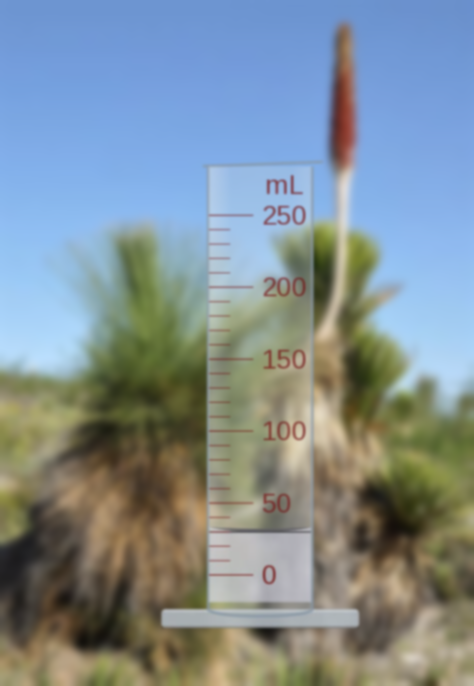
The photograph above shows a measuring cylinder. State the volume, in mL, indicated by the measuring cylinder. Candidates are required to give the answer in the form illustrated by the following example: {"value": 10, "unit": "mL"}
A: {"value": 30, "unit": "mL"}
